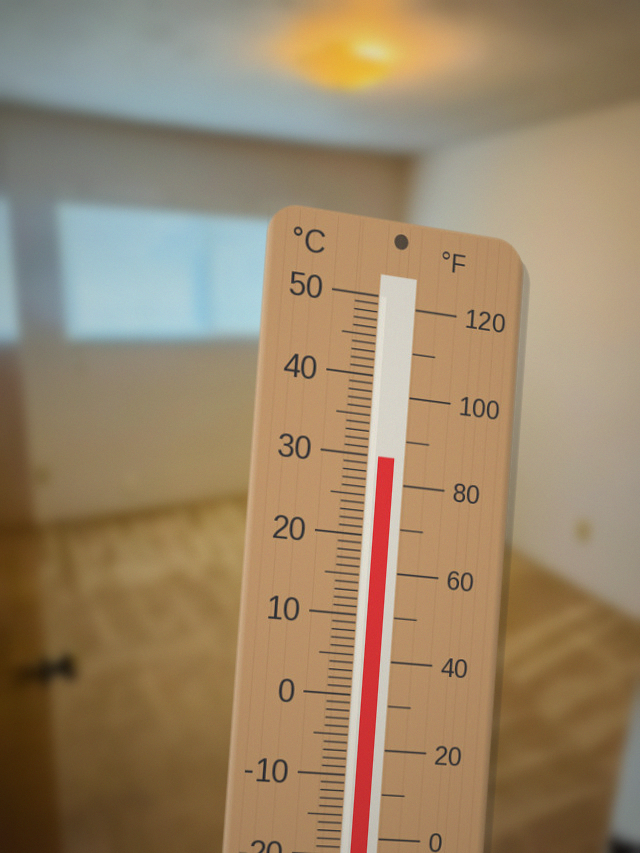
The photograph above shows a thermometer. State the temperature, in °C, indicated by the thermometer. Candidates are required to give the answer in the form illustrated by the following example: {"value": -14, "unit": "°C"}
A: {"value": 30, "unit": "°C"}
